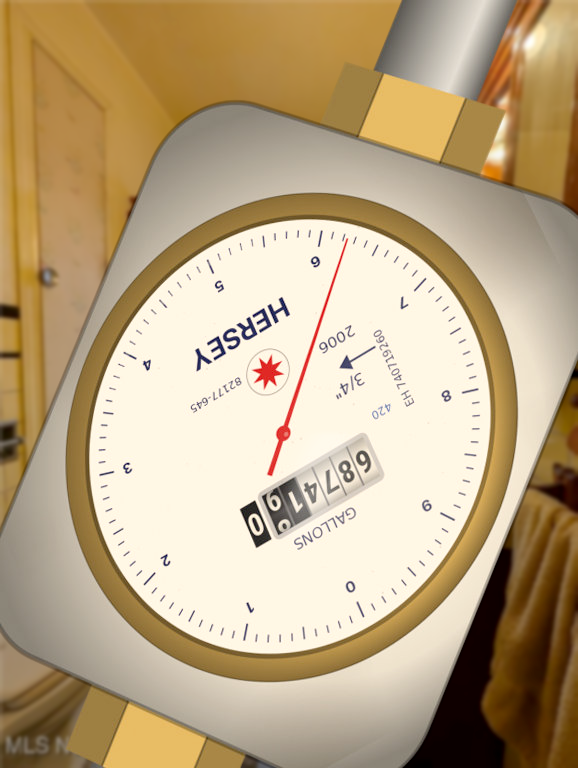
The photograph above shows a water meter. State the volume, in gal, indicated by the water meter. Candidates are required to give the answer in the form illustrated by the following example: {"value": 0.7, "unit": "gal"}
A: {"value": 6874186.2, "unit": "gal"}
